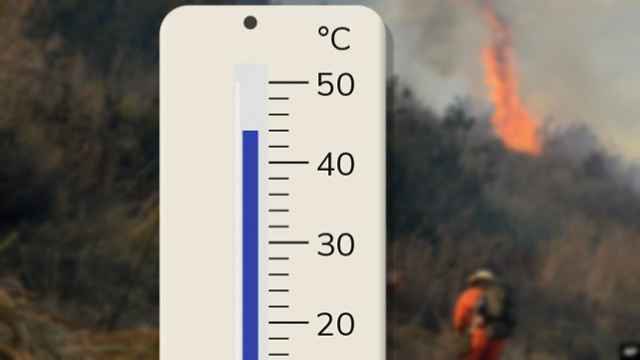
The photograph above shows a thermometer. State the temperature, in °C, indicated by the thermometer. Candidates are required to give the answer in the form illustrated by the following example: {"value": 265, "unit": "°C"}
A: {"value": 44, "unit": "°C"}
